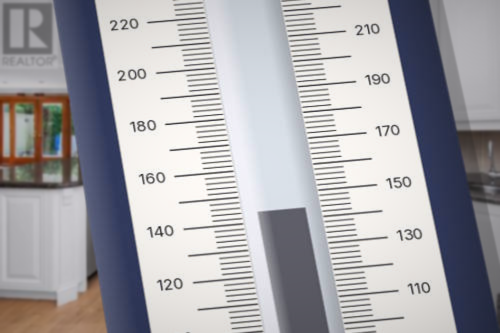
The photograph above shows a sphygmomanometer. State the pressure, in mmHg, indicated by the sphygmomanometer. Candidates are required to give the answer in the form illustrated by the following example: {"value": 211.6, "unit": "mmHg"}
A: {"value": 144, "unit": "mmHg"}
